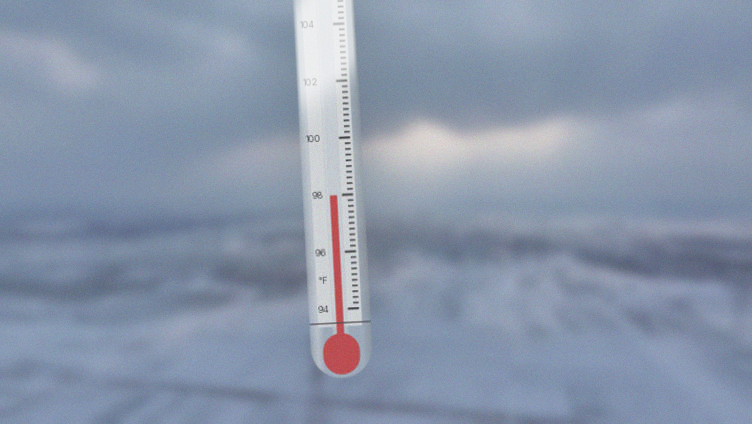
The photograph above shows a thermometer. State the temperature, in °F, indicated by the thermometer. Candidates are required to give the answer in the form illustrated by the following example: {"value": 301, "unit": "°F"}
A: {"value": 98, "unit": "°F"}
